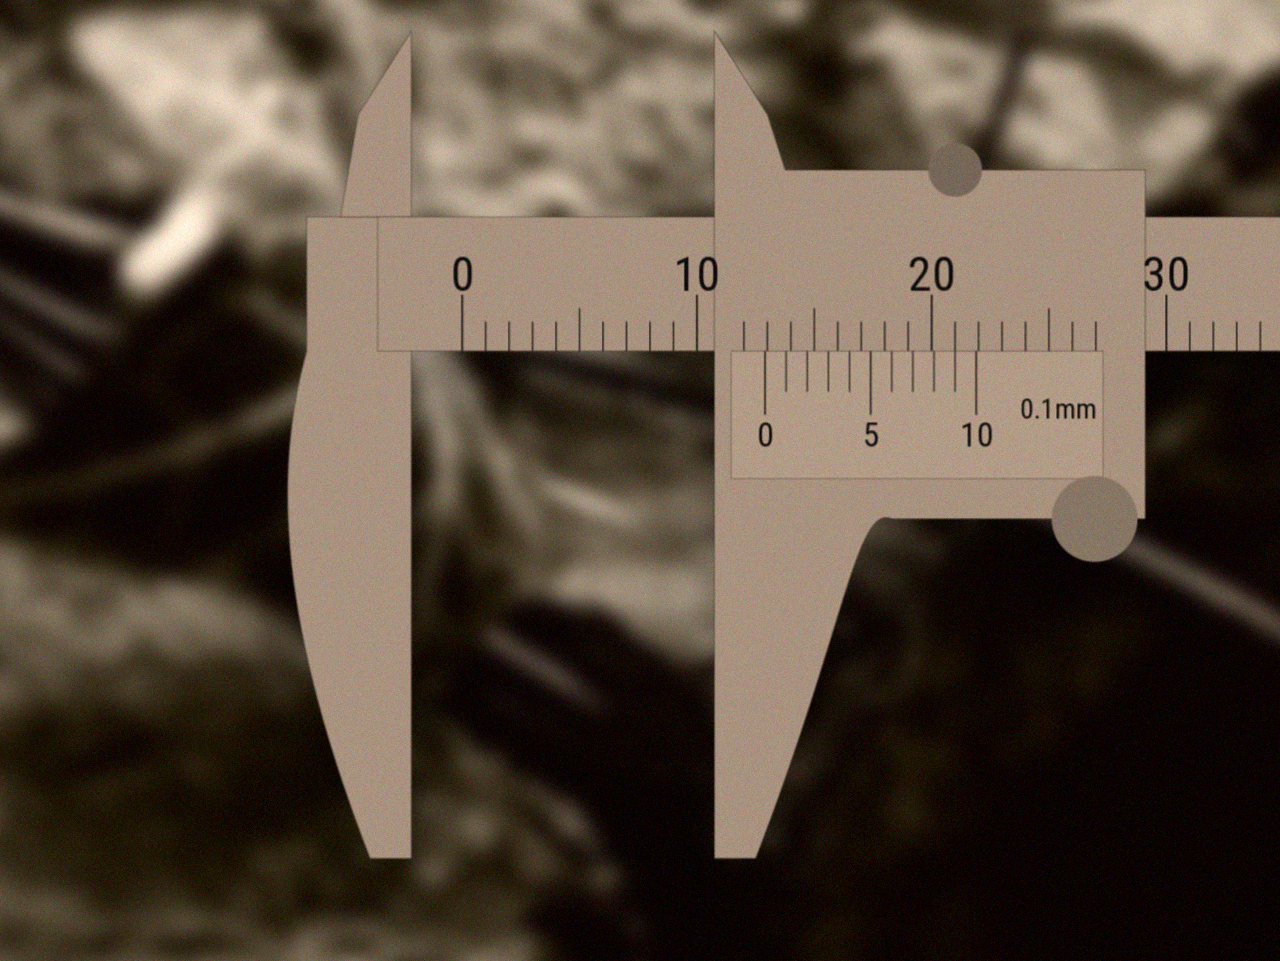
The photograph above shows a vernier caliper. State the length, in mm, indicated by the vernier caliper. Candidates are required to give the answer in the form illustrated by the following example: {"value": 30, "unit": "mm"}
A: {"value": 12.9, "unit": "mm"}
